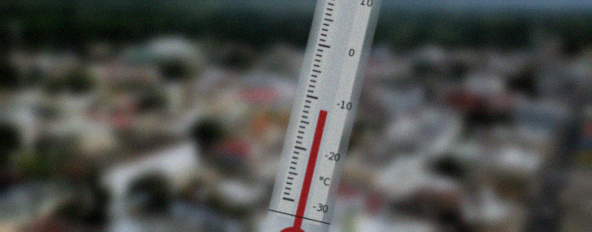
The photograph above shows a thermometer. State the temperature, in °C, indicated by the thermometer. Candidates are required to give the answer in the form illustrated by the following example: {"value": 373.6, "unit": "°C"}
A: {"value": -12, "unit": "°C"}
